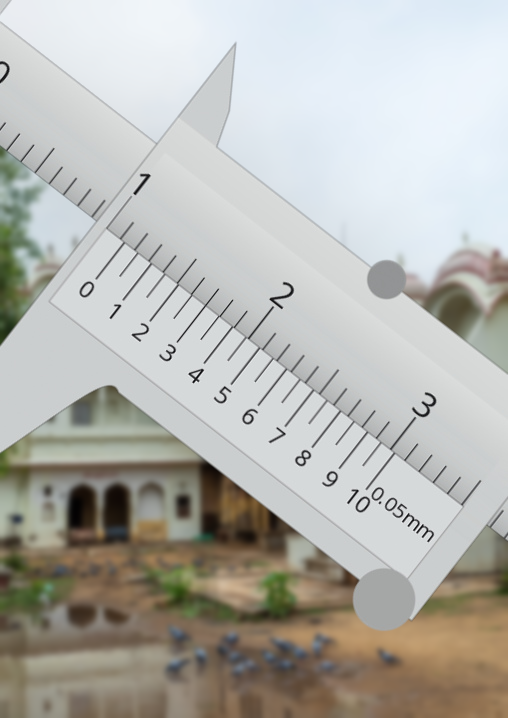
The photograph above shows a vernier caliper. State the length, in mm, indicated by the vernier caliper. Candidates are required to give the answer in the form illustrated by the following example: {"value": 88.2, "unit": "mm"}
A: {"value": 11.3, "unit": "mm"}
